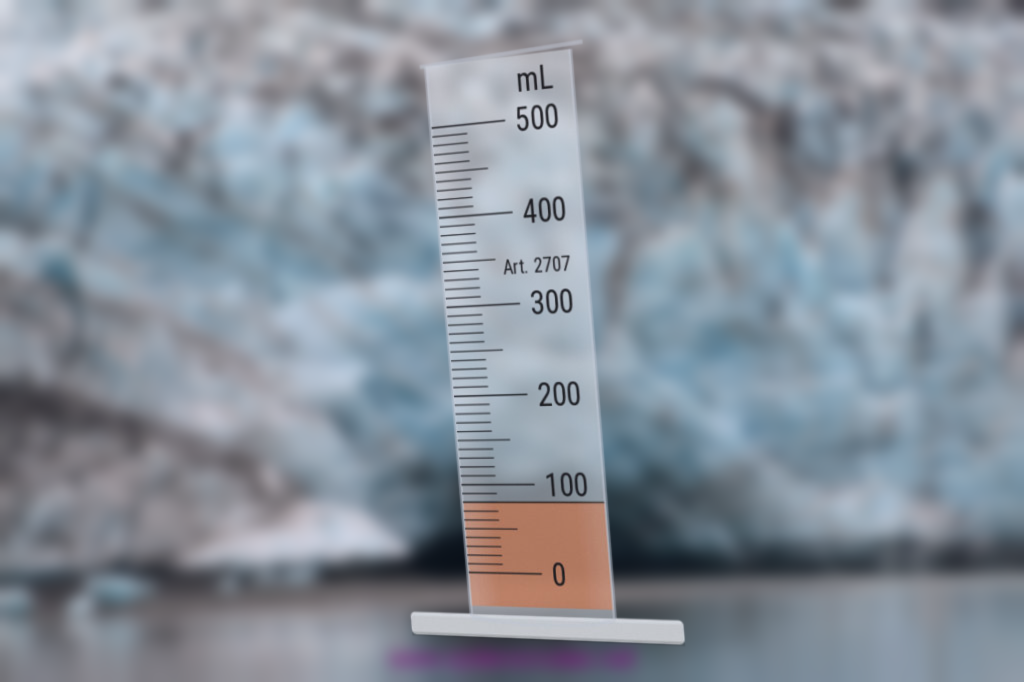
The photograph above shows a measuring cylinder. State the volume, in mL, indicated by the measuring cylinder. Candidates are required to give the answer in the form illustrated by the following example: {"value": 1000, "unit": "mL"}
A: {"value": 80, "unit": "mL"}
